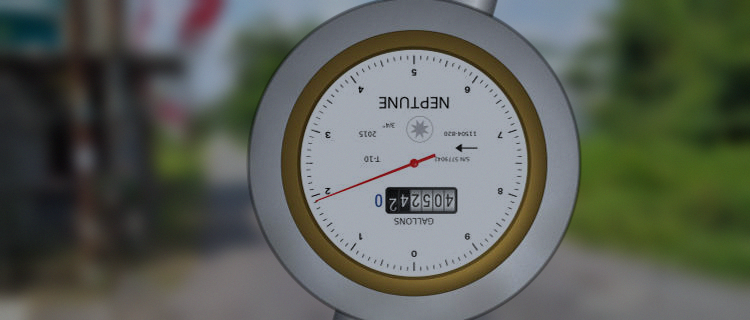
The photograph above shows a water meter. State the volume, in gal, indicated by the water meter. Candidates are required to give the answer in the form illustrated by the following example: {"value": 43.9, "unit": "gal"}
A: {"value": 4052421.9, "unit": "gal"}
